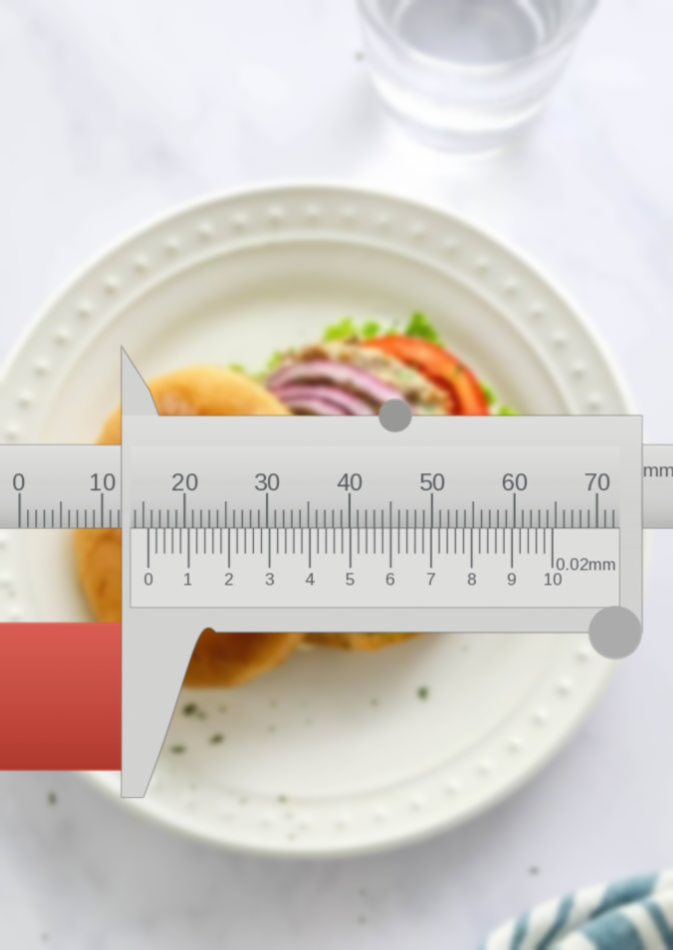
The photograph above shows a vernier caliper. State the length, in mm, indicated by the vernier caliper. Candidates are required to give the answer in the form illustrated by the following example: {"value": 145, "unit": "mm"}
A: {"value": 15.6, "unit": "mm"}
